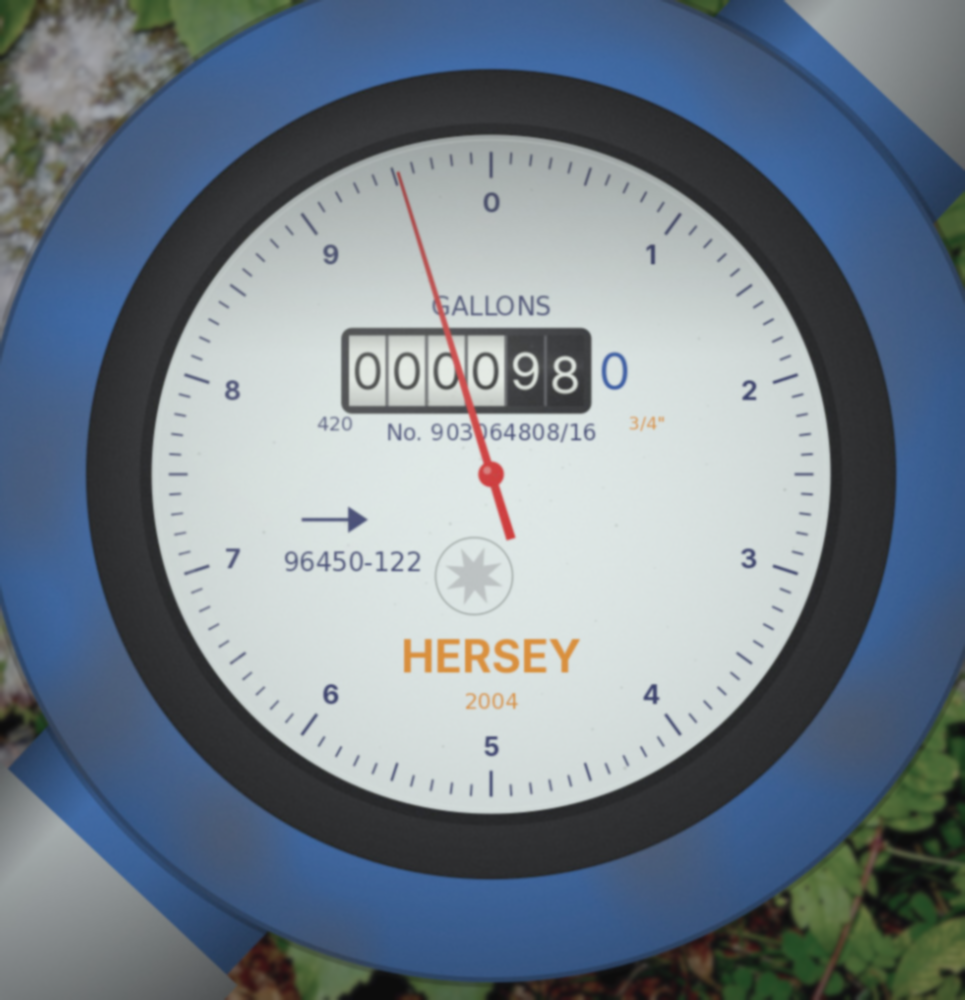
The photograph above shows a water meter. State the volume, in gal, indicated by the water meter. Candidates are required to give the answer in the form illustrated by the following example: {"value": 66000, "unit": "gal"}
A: {"value": 979.5, "unit": "gal"}
